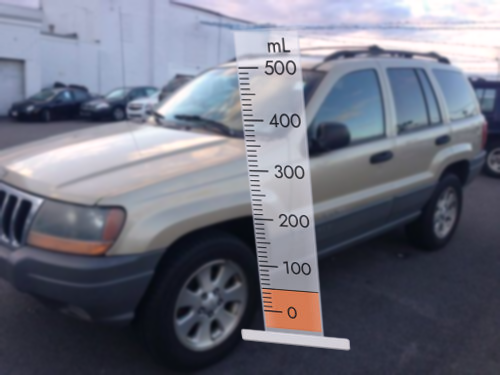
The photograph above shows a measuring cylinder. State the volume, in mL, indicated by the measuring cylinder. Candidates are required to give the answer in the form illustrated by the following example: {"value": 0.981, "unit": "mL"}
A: {"value": 50, "unit": "mL"}
